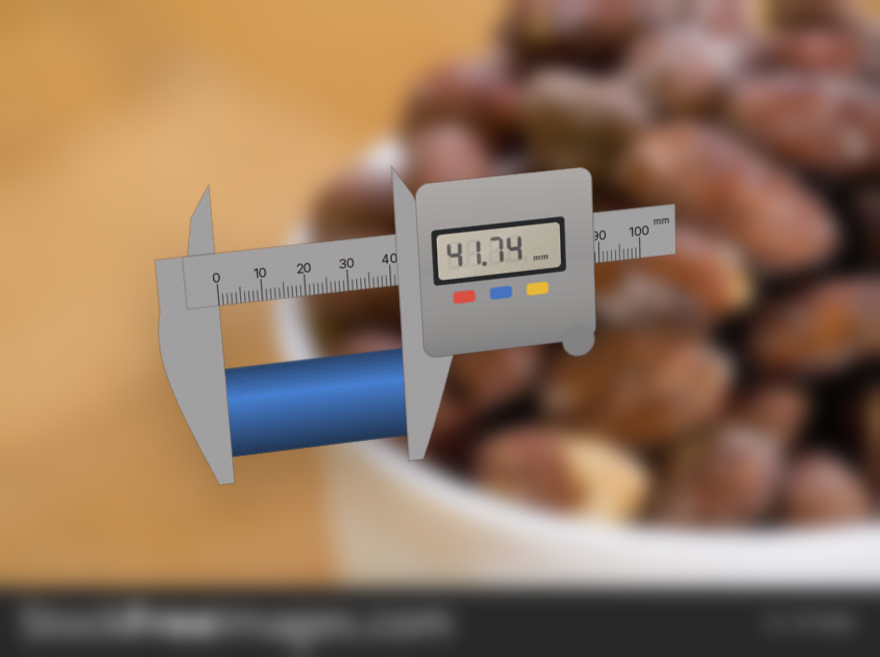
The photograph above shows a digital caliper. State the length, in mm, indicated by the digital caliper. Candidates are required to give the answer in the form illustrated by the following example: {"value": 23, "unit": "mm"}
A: {"value": 41.74, "unit": "mm"}
